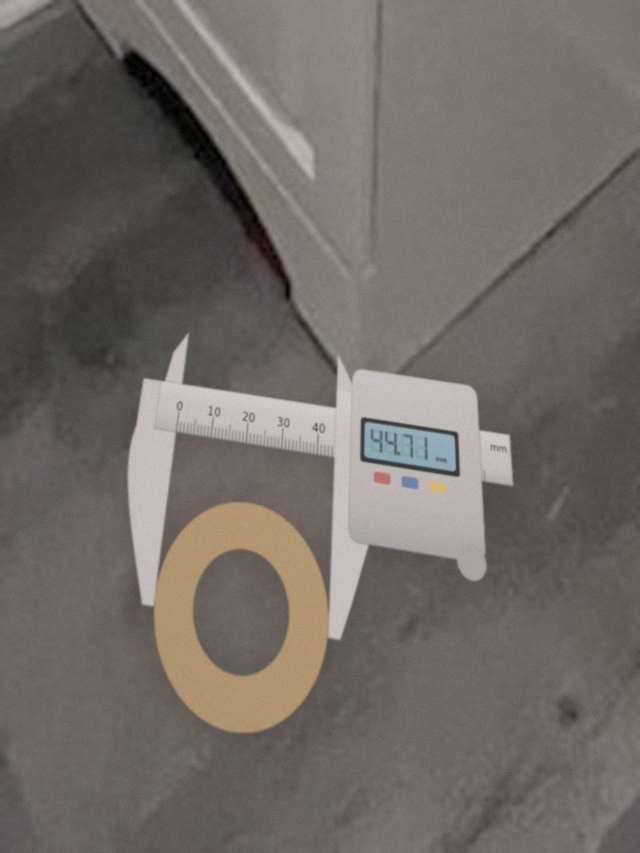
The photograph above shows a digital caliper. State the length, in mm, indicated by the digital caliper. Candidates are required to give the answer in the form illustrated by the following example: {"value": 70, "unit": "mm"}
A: {"value": 44.71, "unit": "mm"}
